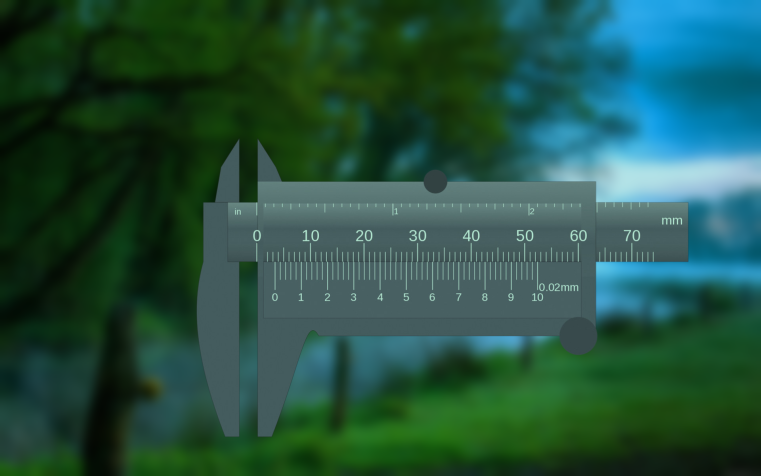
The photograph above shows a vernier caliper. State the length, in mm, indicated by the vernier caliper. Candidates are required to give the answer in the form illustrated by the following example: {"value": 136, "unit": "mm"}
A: {"value": 3.4, "unit": "mm"}
